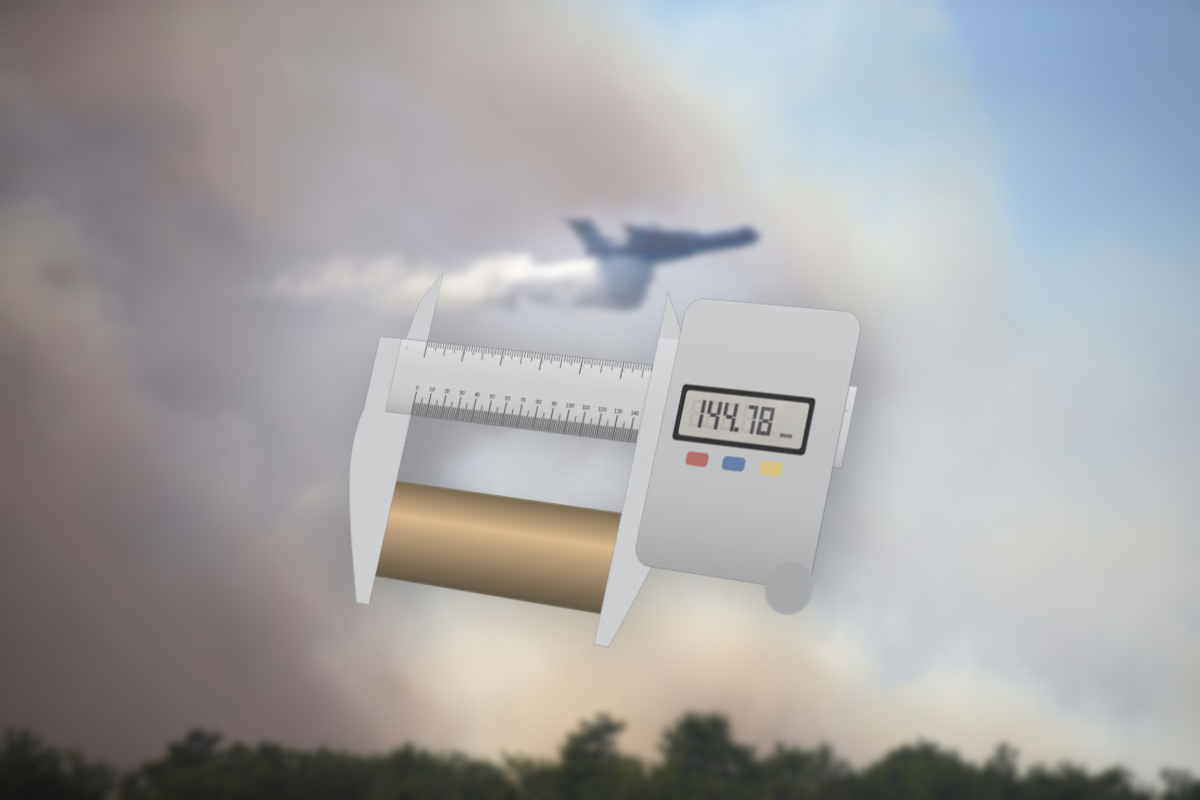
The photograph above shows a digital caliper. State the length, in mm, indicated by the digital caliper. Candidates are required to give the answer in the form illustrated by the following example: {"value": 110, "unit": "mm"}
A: {"value": 144.78, "unit": "mm"}
